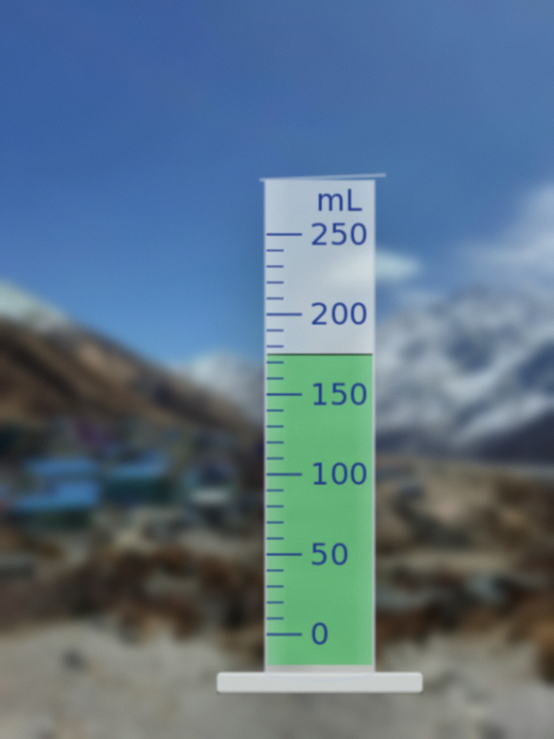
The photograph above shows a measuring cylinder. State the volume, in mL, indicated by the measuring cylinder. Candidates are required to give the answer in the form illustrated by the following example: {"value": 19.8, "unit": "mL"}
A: {"value": 175, "unit": "mL"}
